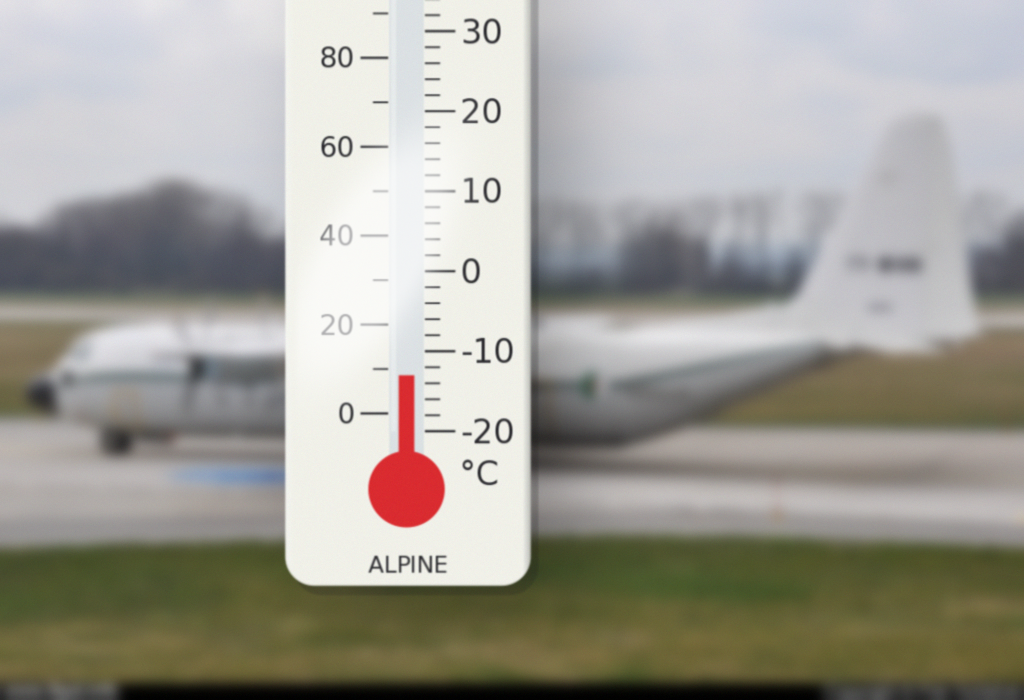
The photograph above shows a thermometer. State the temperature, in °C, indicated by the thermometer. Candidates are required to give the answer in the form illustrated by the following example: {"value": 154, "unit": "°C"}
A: {"value": -13, "unit": "°C"}
